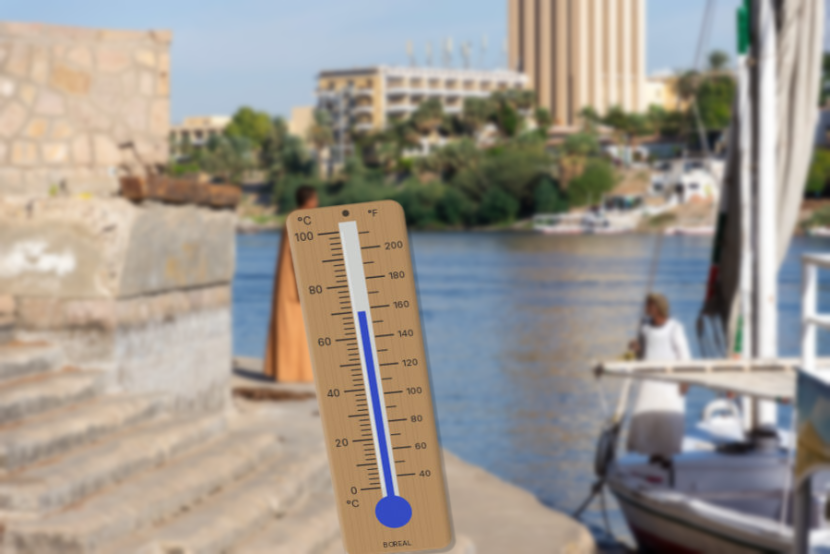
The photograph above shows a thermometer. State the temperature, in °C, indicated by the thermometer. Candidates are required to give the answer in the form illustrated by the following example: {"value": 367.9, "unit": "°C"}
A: {"value": 70, "unit": "°C"}
